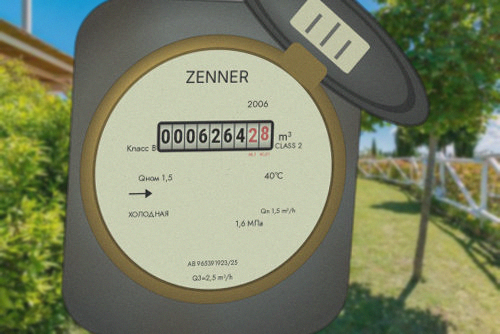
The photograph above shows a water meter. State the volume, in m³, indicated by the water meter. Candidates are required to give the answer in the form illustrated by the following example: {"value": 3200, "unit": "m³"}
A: {"value": 6264.28, "unit": "m³"}
